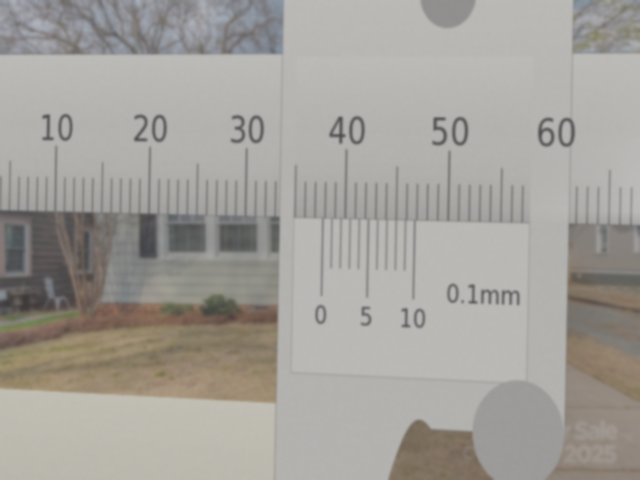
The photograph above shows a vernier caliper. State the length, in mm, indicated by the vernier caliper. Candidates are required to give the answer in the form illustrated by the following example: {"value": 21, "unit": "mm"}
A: {"value": 37.8, "unit": "mm"}
